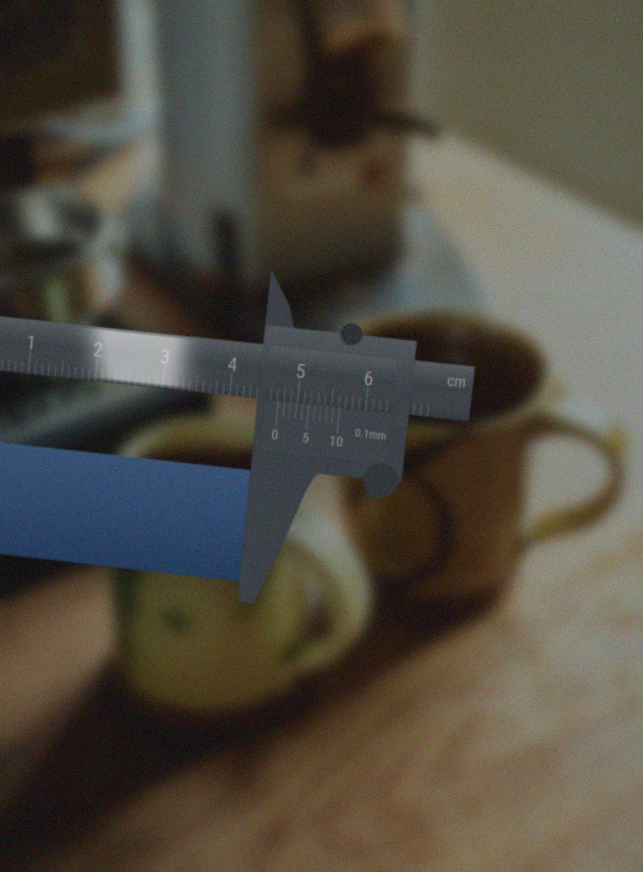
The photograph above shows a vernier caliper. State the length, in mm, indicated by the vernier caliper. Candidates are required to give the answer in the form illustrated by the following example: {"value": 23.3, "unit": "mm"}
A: {"value": 47.2, "unit": "mm"}
